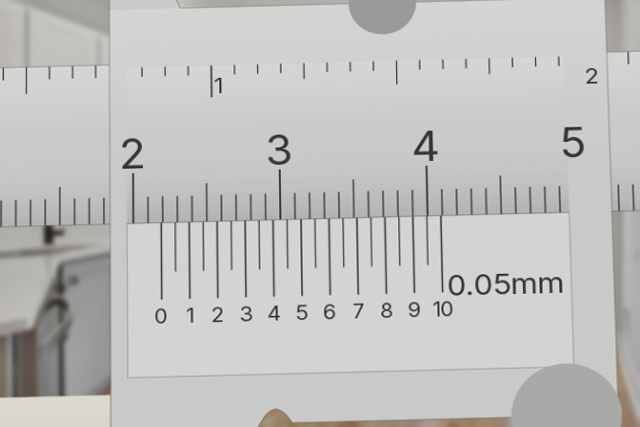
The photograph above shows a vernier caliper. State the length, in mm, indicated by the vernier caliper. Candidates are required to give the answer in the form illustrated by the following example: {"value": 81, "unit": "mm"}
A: {"value": 21.9, "unit": "mm"}
